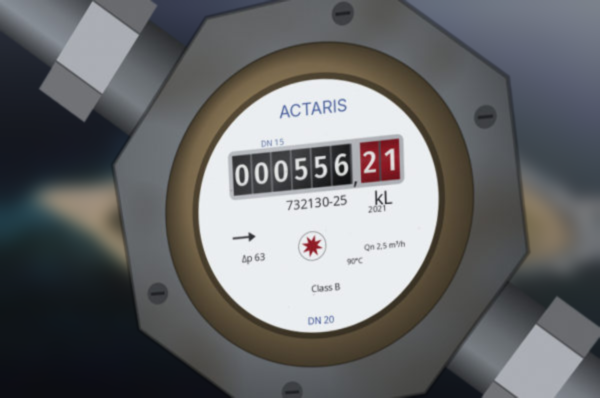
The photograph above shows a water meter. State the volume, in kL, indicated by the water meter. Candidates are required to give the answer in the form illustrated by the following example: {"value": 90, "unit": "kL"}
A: {"value": 556.21, "unit": "kL"}
